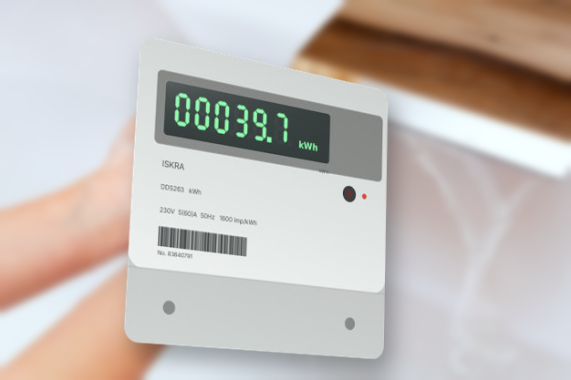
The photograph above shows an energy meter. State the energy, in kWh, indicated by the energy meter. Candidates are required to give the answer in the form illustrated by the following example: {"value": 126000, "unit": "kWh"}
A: {"value": 39.7, "unit": "kWh"}
